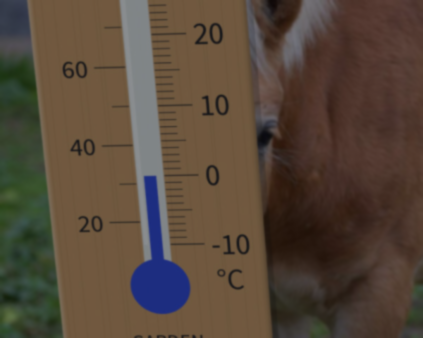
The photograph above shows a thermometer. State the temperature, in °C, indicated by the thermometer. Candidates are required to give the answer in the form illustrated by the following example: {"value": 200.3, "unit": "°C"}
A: {"value": 0, "unit": "°C"}
